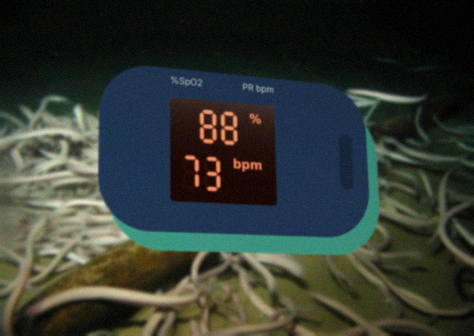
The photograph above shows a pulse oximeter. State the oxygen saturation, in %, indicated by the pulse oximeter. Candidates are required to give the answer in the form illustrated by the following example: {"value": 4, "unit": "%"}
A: {"value": 88, "unit": "%"}
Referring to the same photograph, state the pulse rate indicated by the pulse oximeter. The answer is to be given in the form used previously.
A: {"value": 73, "unit": "bpm"}
